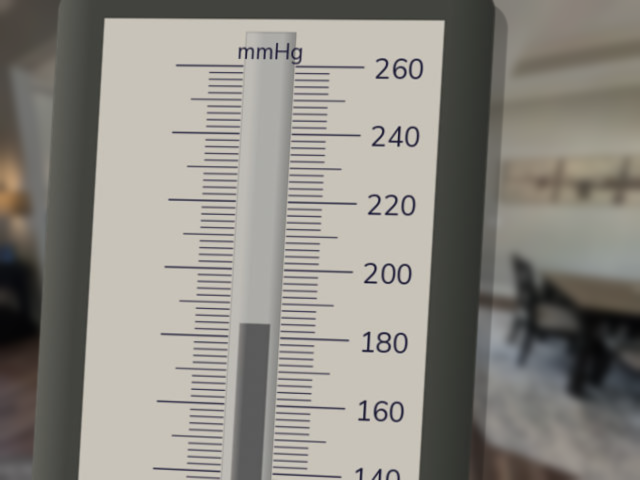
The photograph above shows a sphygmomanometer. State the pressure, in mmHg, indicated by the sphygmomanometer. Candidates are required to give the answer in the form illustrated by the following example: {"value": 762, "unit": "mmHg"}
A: {"value": 184, "unit": "mmHg"}
